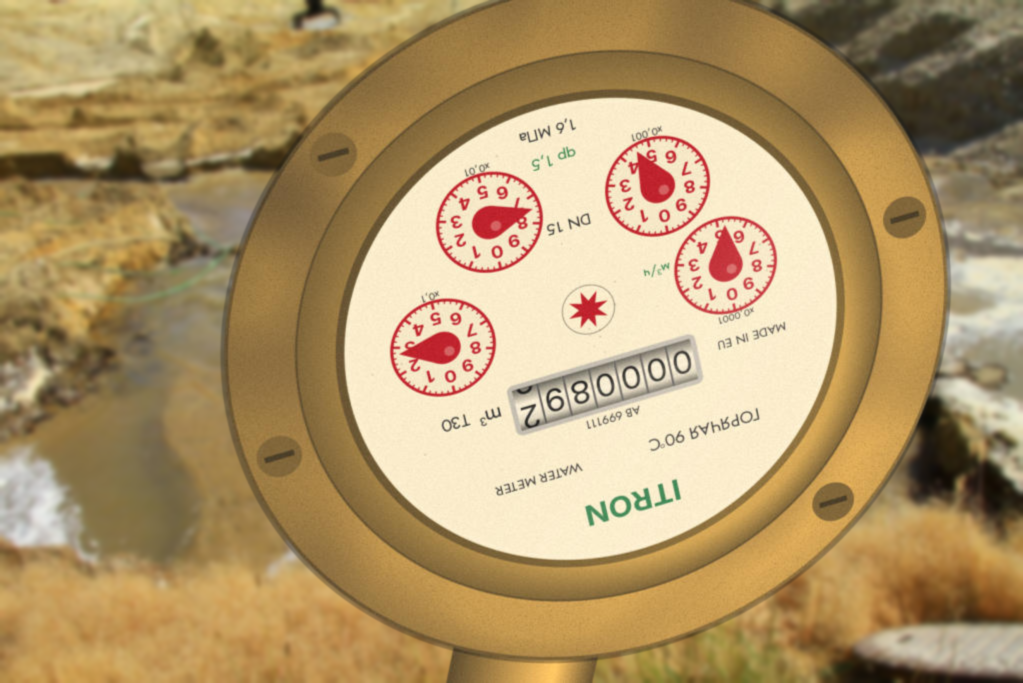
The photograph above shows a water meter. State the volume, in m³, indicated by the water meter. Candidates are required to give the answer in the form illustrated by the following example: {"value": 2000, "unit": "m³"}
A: {"value": 892.2745, "unit": "m³"}
